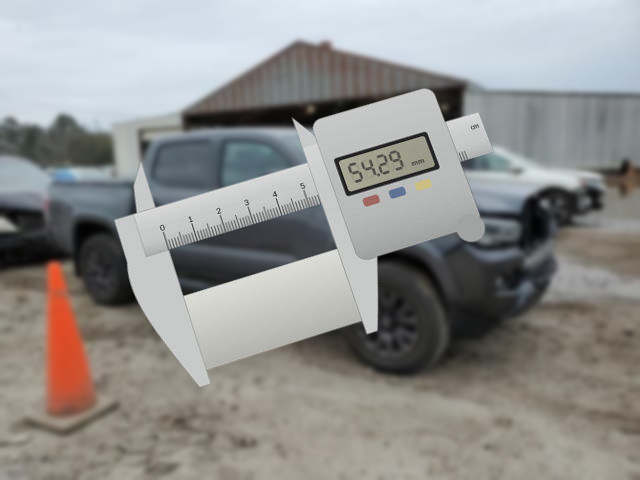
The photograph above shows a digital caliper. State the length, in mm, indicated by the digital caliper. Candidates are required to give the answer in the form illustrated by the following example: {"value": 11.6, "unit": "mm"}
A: {"value": 54.29, "unit": "mm"}
